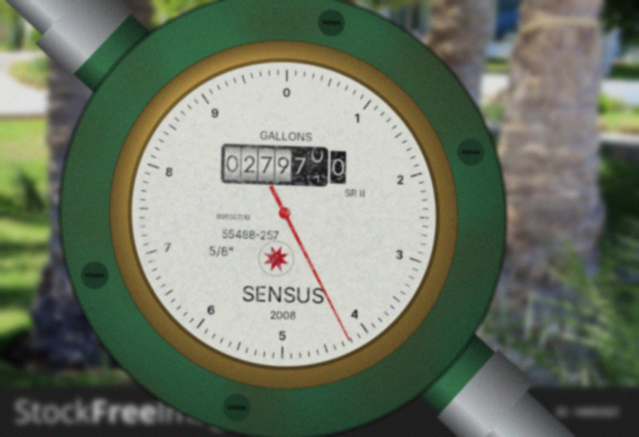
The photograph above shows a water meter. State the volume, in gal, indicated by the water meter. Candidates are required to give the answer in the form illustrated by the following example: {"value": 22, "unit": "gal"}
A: {"value": 279704.2, "unit": "gal"}
